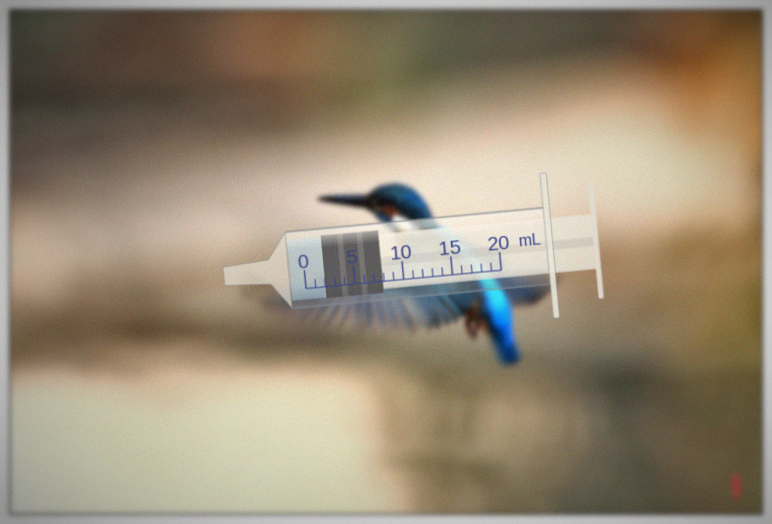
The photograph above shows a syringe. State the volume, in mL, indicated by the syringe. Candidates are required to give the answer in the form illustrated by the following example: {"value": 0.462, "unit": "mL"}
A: {"value": 2, "unit": "mL"}
